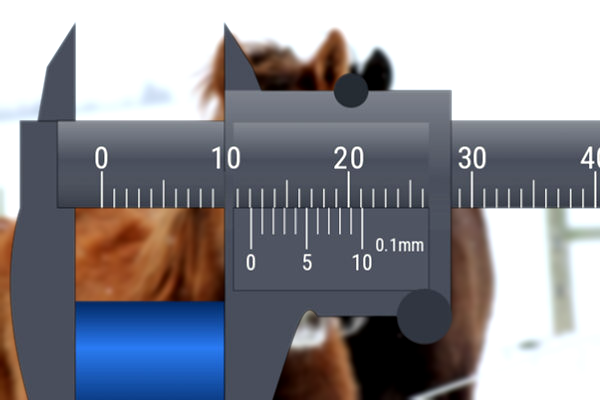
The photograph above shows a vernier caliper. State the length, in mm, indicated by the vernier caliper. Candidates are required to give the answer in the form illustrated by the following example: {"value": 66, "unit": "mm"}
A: {"value": 12.1, "unit": "mm"}
